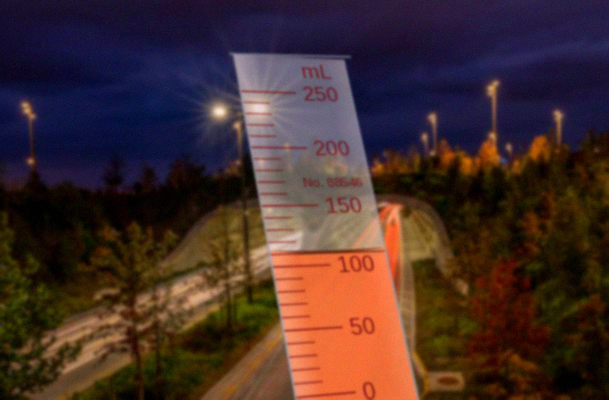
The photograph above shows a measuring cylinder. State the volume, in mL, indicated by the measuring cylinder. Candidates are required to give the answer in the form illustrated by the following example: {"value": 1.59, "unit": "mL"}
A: {"value": 110, "unit": "mL"}
